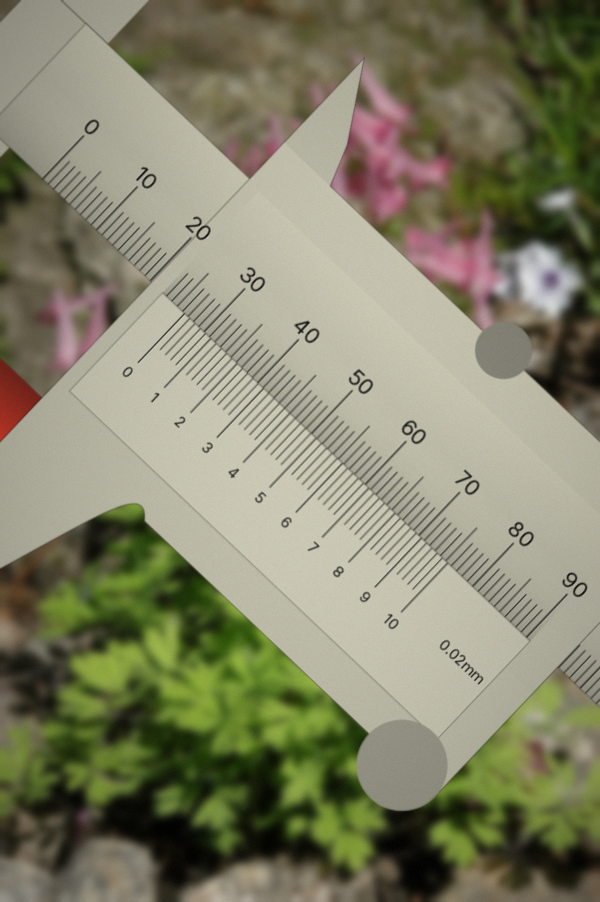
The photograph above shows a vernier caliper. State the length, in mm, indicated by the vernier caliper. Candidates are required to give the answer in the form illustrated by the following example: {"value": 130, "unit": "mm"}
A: {"value": 26.4, "unit": "mm"}
